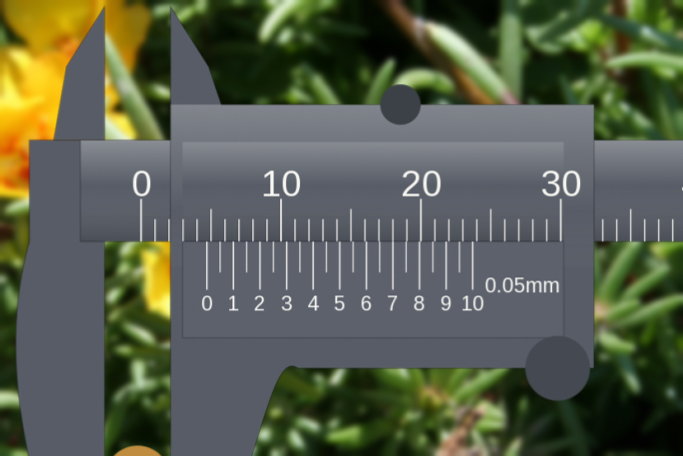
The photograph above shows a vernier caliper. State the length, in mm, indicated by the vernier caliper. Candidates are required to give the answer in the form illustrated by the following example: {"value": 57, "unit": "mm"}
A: {"value": 4.7, "unit": "mm"}
